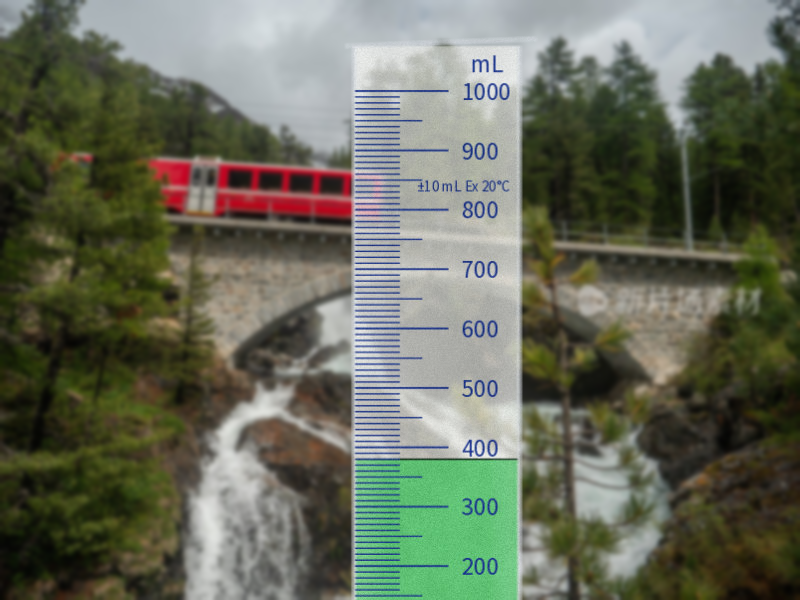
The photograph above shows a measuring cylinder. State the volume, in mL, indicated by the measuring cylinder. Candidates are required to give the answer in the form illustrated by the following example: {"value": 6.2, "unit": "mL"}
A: {"value": 380, "unit": "mL"}
